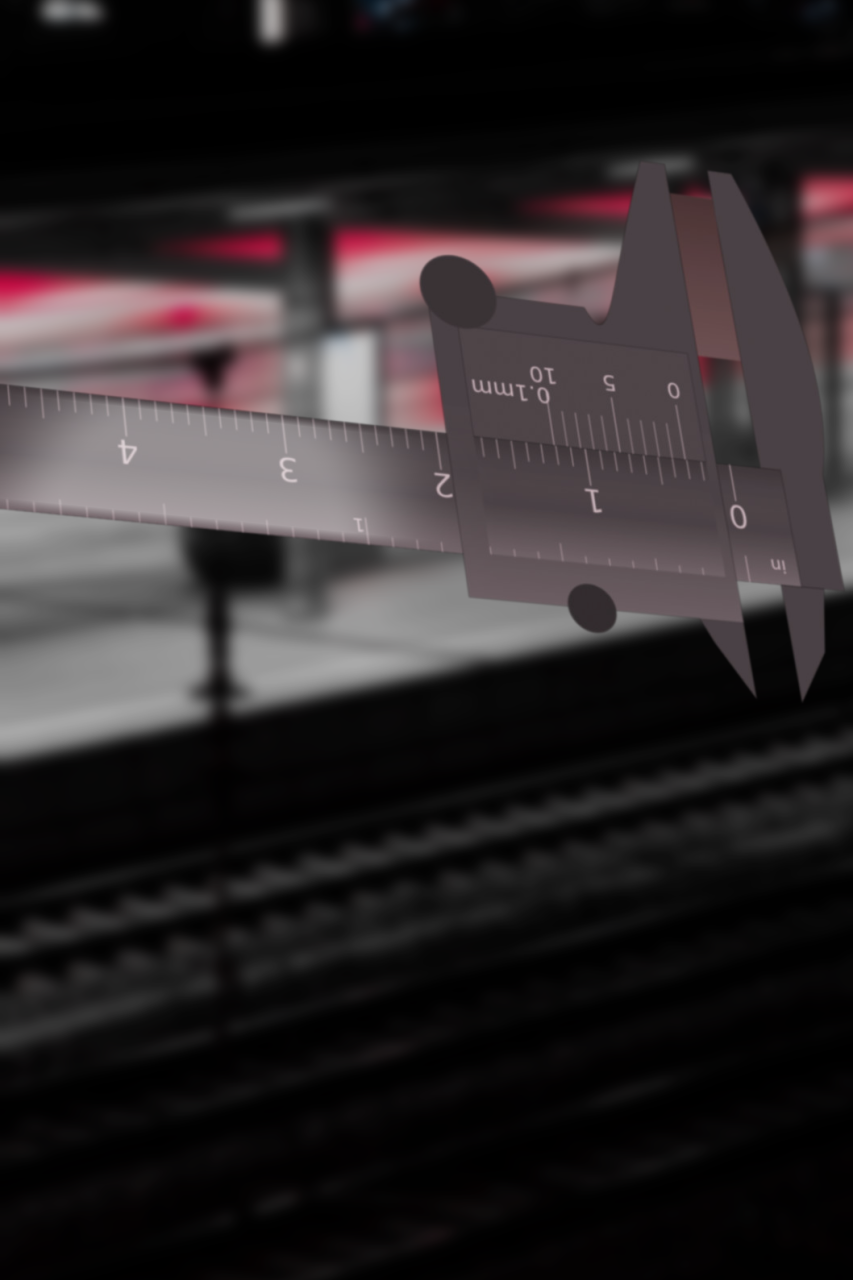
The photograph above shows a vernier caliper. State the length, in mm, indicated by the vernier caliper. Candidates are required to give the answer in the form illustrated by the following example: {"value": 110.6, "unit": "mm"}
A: {"value": 3.1, "unit": "mm"}
